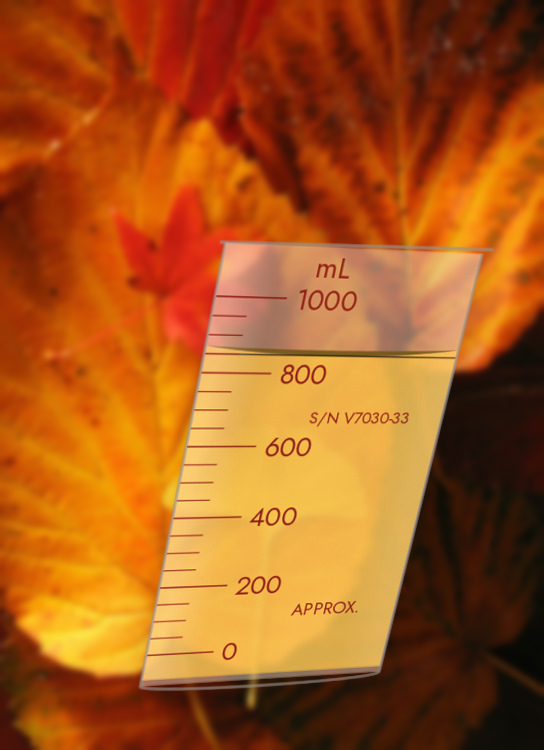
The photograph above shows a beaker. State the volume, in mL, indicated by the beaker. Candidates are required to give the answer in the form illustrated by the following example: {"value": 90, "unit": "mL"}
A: {"value": 850, "unit": "mL"}
